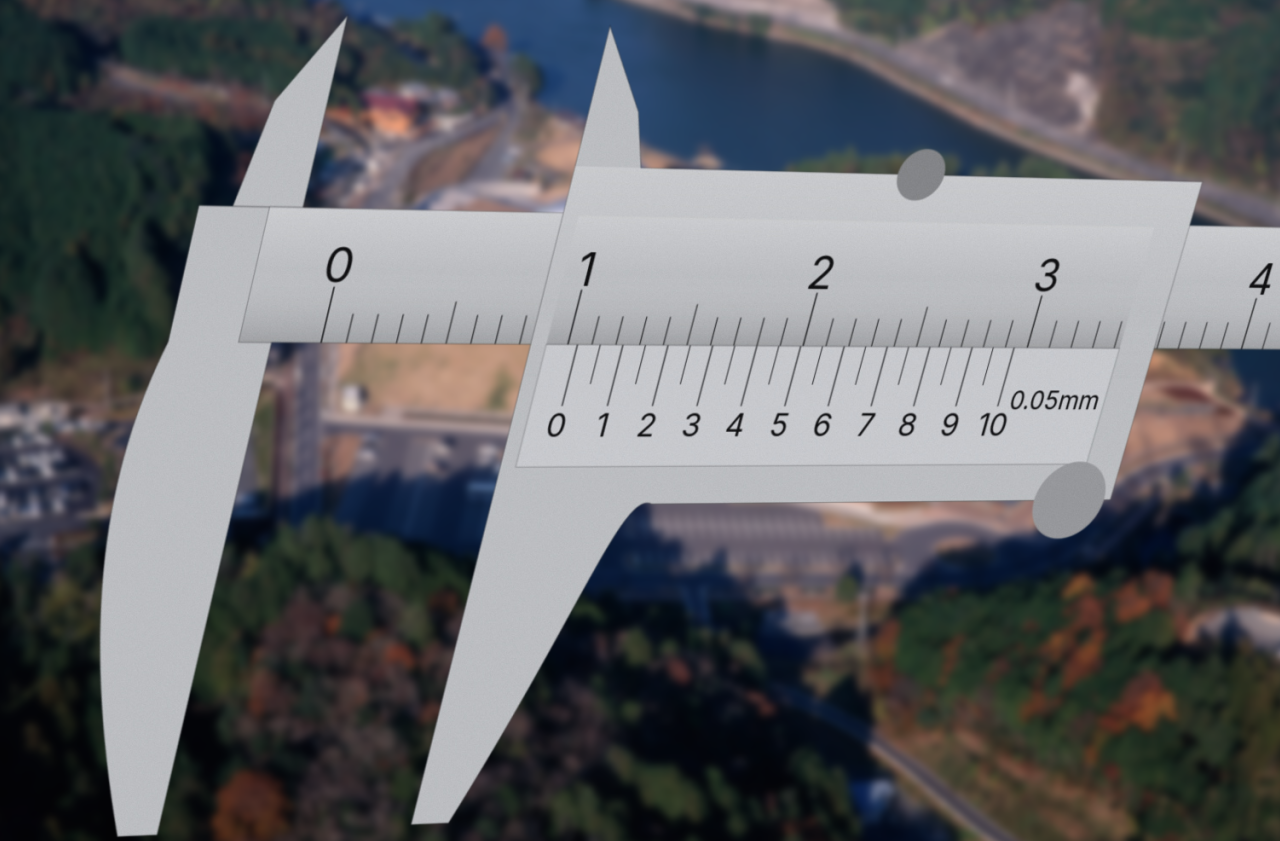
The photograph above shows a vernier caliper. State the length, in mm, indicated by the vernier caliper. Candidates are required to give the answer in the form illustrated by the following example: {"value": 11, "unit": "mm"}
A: {"value": 10.4, "unit": "mm"}
